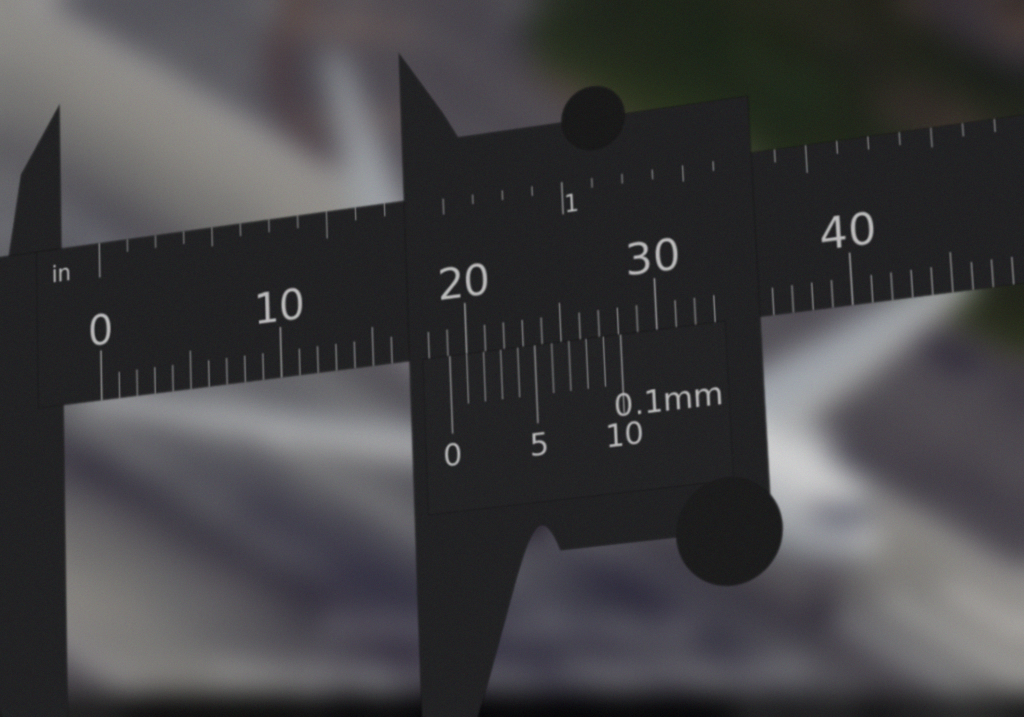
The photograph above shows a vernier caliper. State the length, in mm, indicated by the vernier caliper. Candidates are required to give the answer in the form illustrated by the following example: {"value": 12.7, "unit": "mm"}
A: {"value": 19.1, "unit": "mm"}
